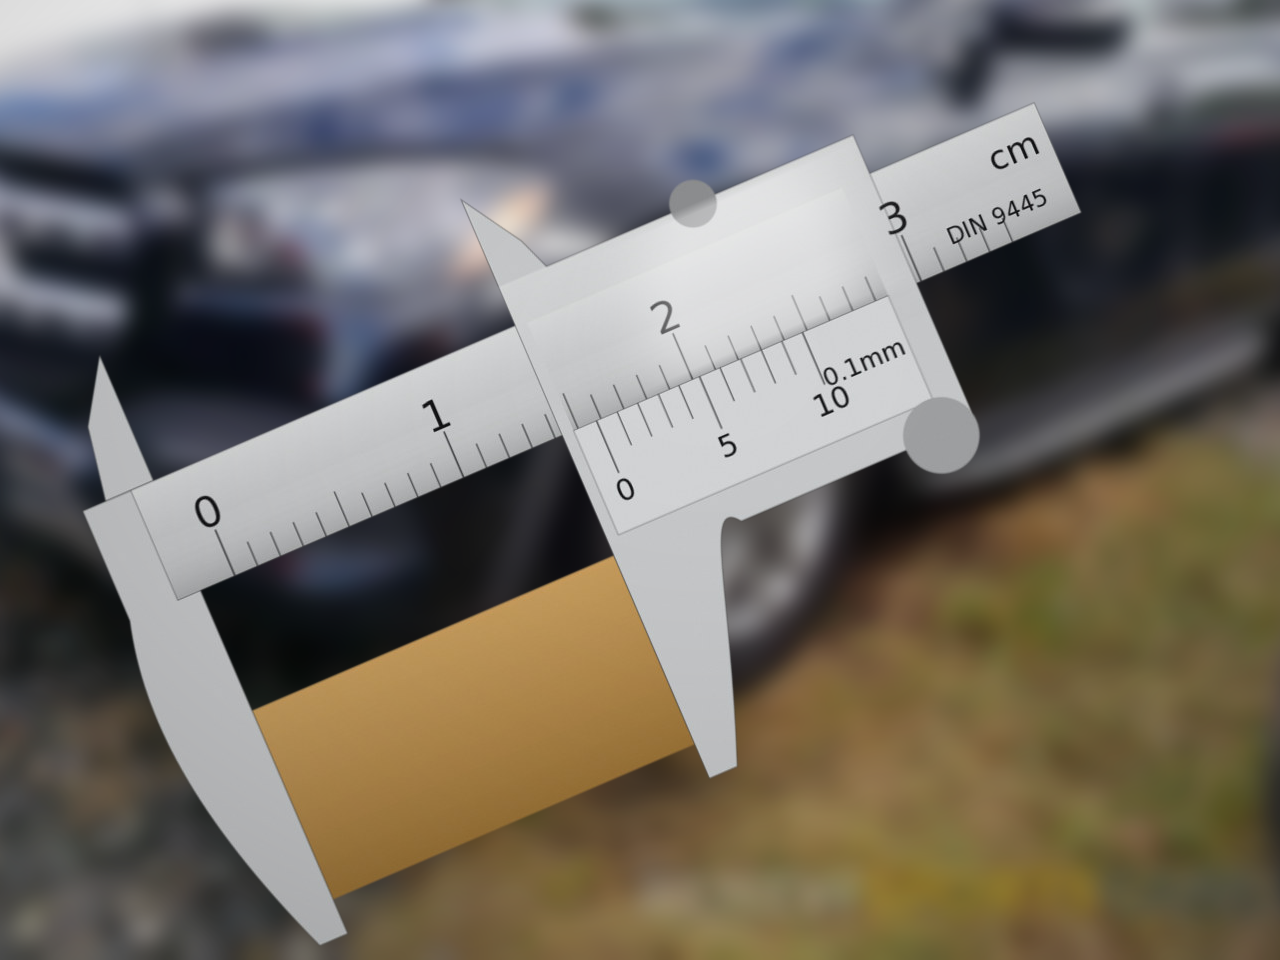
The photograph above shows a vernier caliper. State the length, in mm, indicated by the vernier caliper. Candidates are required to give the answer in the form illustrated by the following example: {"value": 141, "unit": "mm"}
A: {"value": 15.8, "unit": "mm"}
